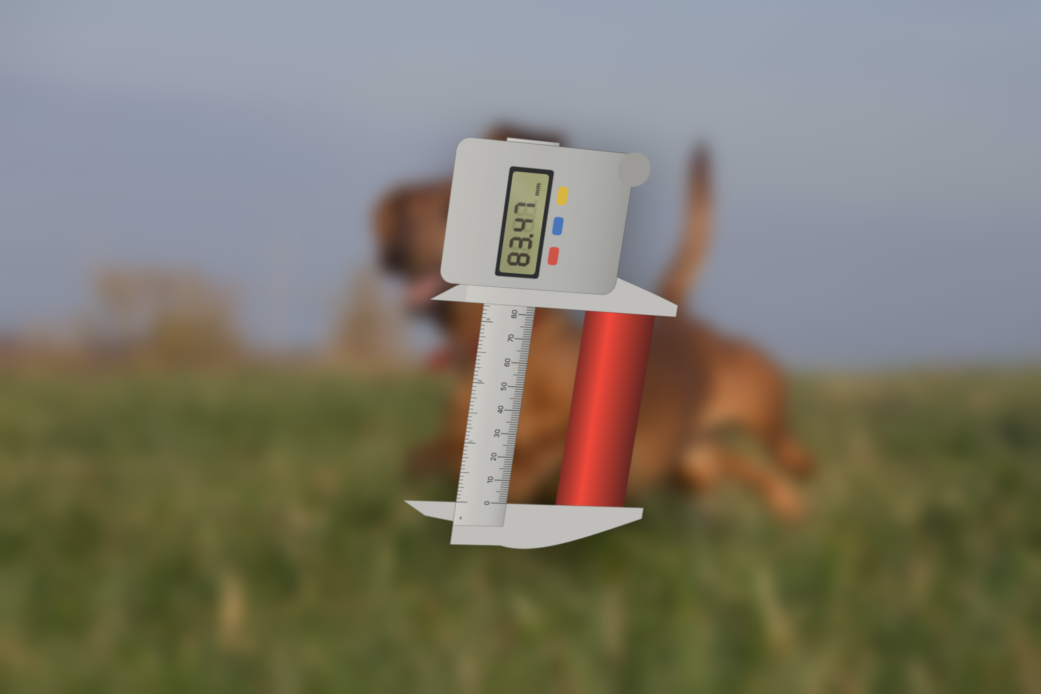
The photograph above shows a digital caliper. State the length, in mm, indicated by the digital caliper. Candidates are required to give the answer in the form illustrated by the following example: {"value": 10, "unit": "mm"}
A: {"value": 83.47, "unit": "mm"}
